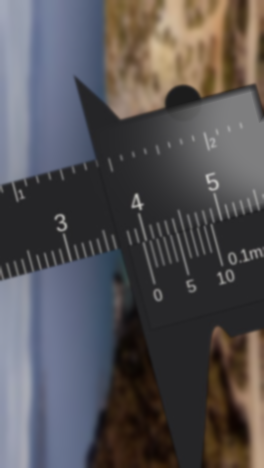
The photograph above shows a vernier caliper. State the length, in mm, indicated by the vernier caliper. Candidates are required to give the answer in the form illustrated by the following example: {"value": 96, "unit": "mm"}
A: {"value": 39.6, "unit": "mm"}
